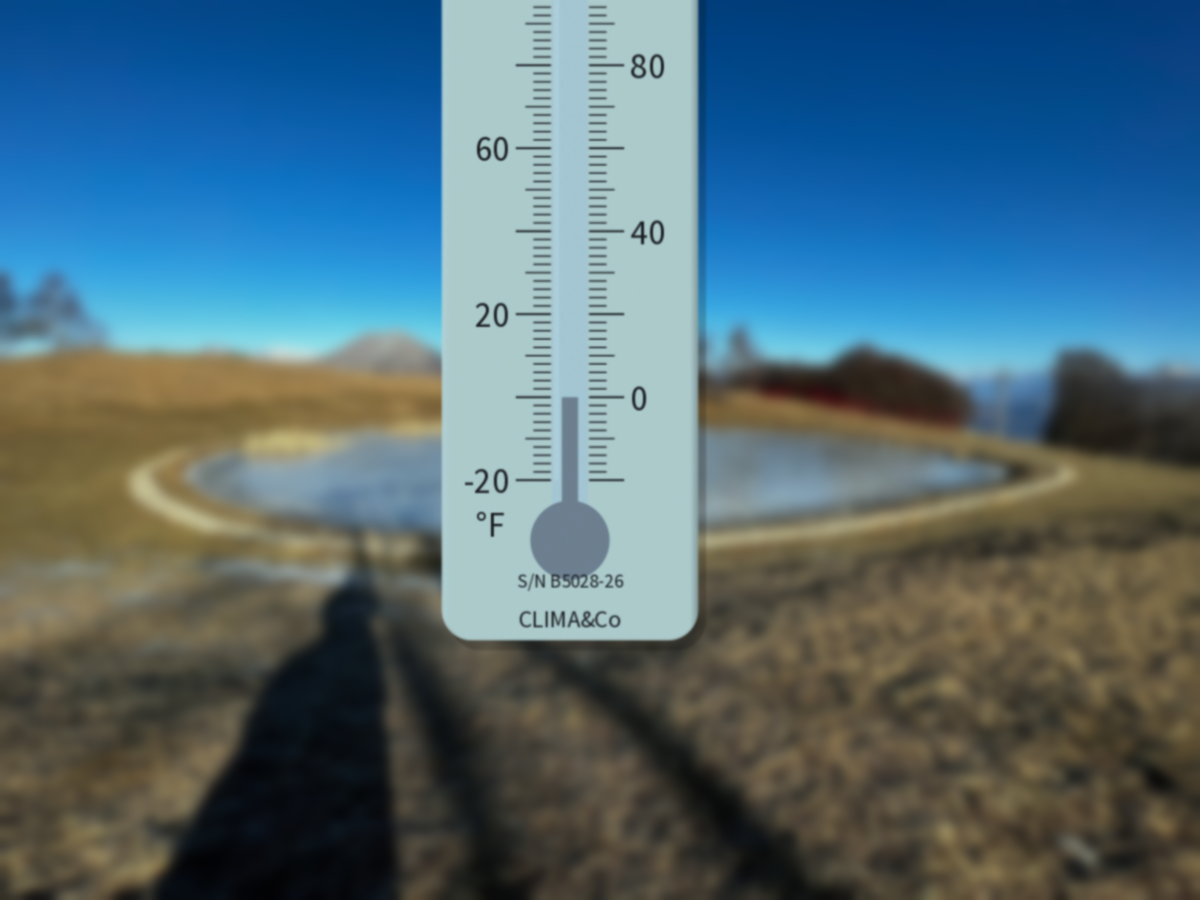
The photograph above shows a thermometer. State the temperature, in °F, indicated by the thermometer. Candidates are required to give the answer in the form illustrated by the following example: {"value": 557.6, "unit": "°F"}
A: {"value": 0, "unit": "°F"}
